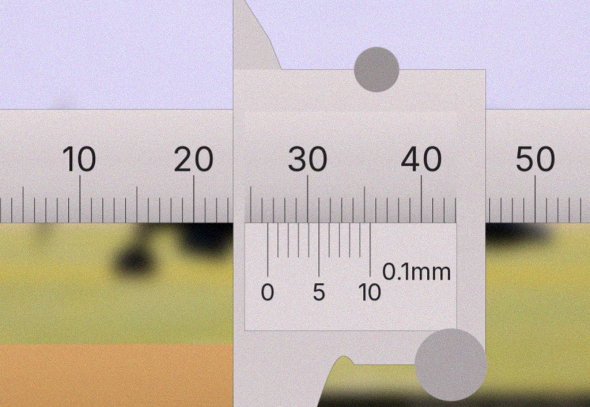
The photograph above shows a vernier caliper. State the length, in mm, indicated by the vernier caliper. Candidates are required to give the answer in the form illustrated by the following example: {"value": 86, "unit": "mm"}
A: {"value": 26.5, "unit": "mm"}
